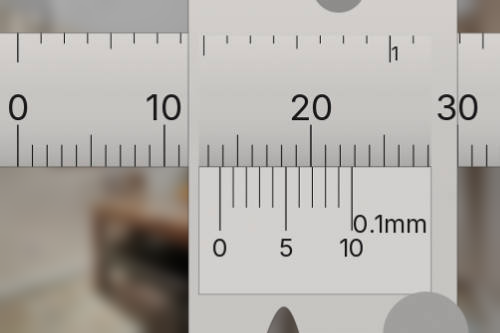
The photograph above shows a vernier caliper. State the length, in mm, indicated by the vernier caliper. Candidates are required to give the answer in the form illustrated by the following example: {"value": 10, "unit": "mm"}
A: {"value": 13.8, "unit": "mm"}
